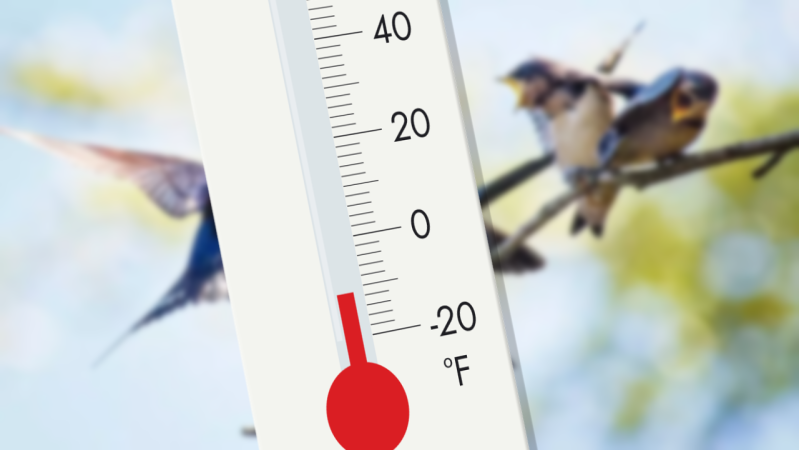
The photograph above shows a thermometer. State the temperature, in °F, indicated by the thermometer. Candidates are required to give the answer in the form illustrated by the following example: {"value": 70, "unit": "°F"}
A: {"value": -11, "unit": "°F"}
